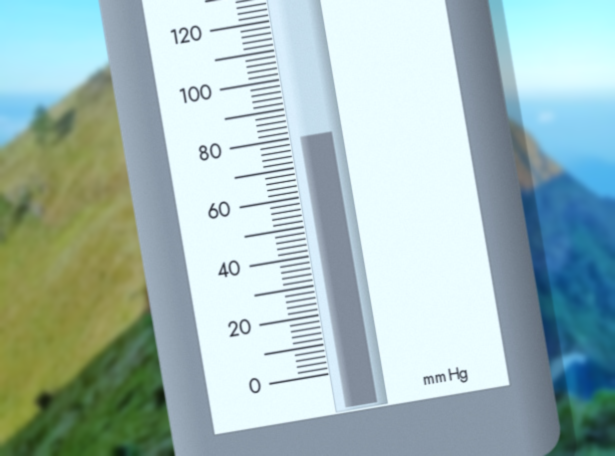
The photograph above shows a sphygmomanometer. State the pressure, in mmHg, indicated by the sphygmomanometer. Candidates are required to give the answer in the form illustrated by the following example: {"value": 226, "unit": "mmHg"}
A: {"value": 80, "unit": "mmHg"}
